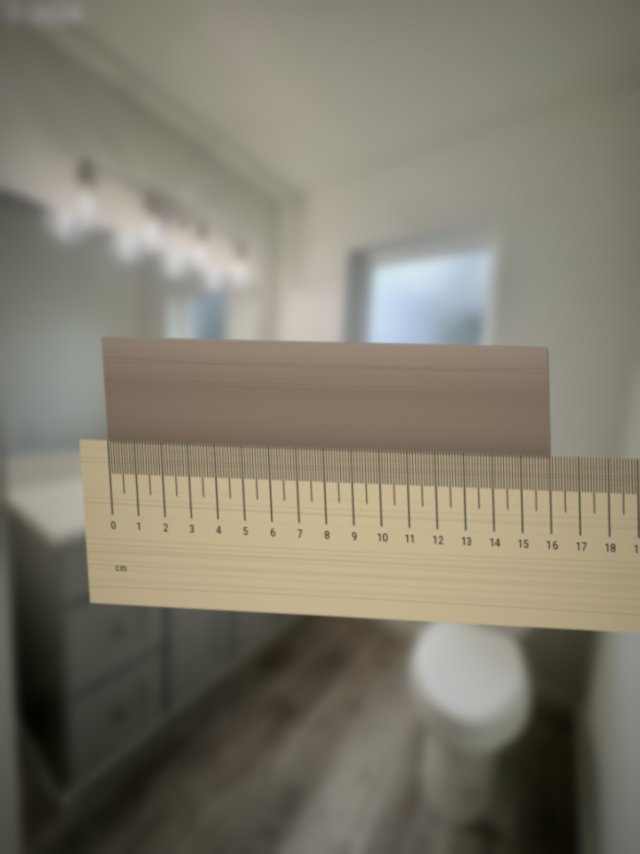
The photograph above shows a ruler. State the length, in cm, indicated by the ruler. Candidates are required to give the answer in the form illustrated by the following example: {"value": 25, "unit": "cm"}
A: {"value": 16, "unit": "cm"}
